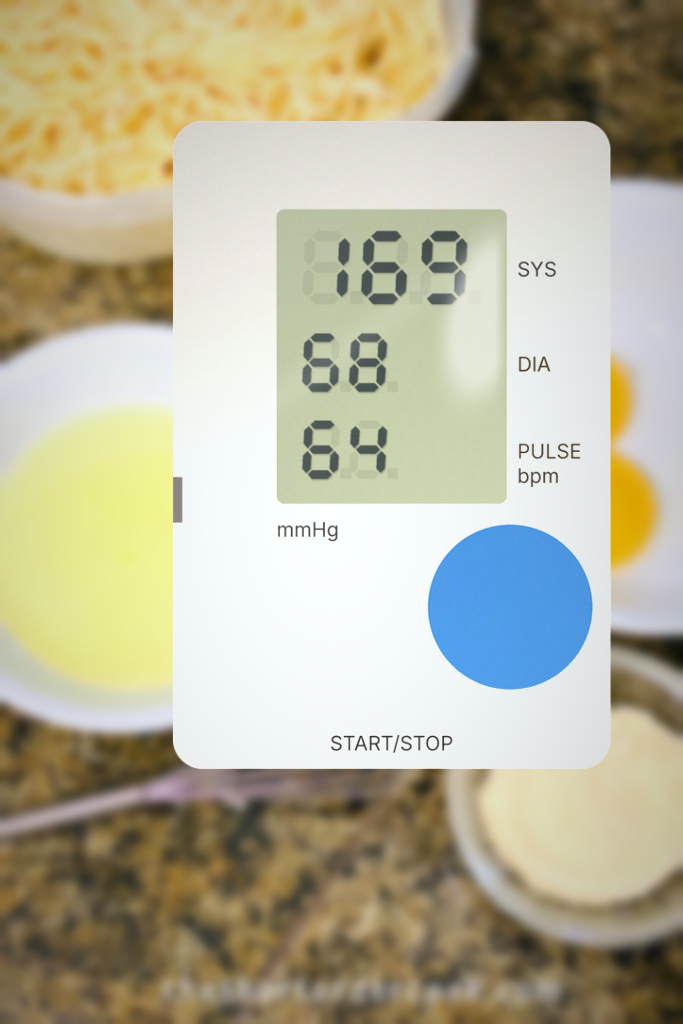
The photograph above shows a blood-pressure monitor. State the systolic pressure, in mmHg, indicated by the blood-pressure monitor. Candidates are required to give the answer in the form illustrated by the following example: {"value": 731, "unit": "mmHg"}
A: {"value": 169, "unit": "mmHg"}
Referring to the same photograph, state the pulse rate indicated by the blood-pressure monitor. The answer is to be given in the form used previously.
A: {"value": 64, "unit": "bpm"}
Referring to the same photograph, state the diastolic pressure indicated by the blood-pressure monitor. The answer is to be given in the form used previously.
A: {"value": 68, "unit": "mmHg"}
